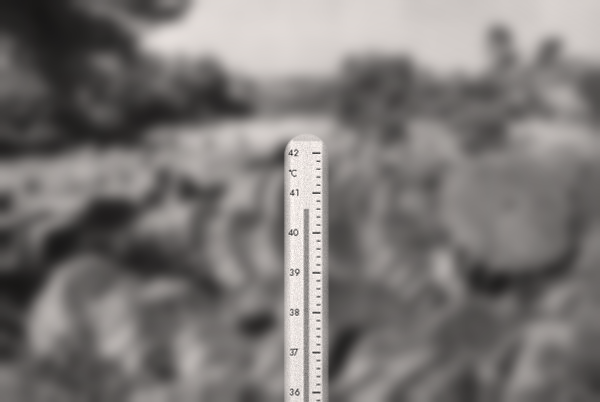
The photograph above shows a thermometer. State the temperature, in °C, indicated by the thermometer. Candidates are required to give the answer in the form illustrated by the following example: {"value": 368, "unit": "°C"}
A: {"value": 40.6, "unit": "°C"}
